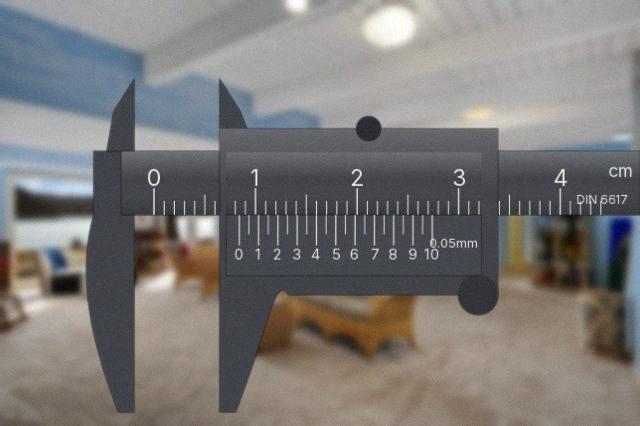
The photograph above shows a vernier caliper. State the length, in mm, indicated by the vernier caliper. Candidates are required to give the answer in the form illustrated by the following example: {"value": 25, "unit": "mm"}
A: {"value": 8.4, "unit": "mm"}
